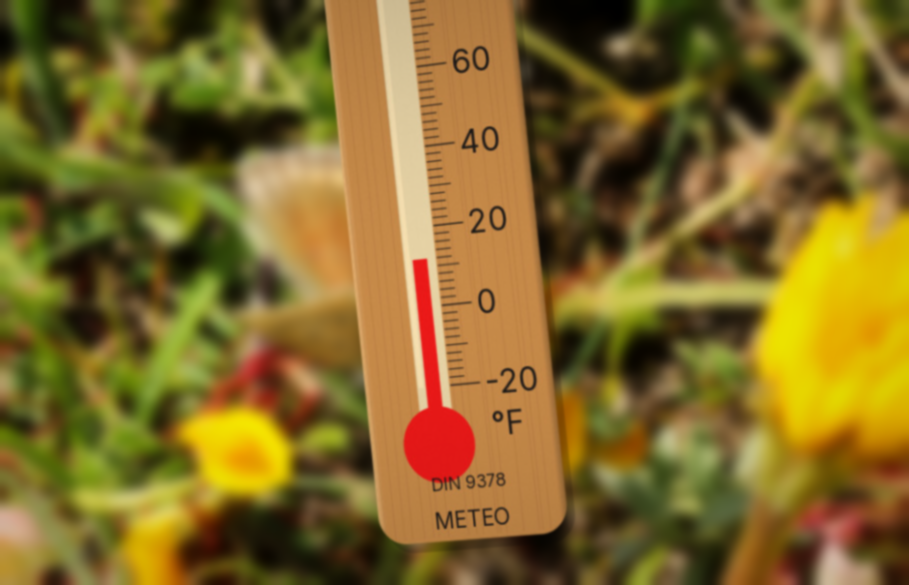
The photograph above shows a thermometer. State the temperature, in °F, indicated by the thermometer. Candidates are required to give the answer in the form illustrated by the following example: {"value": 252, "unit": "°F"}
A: {"value": 12, "unit": "°F"}
